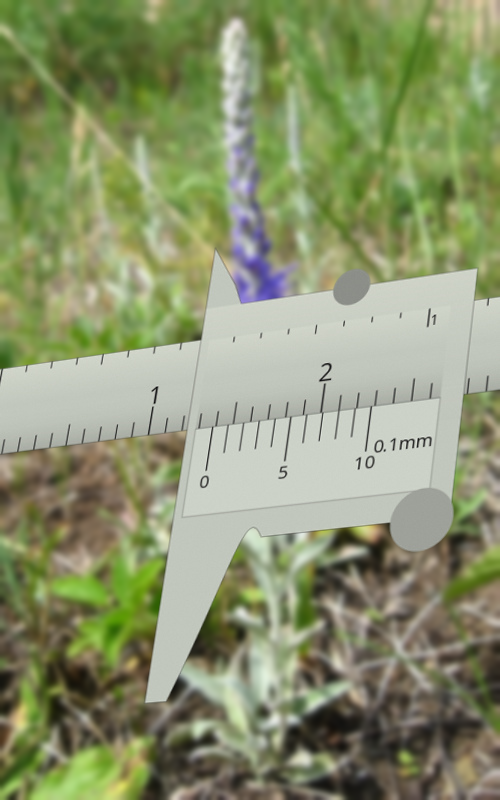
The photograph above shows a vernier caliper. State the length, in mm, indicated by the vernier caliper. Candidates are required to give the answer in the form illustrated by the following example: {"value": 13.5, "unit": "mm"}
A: {"value": 13.8, "unit": "mm"}
